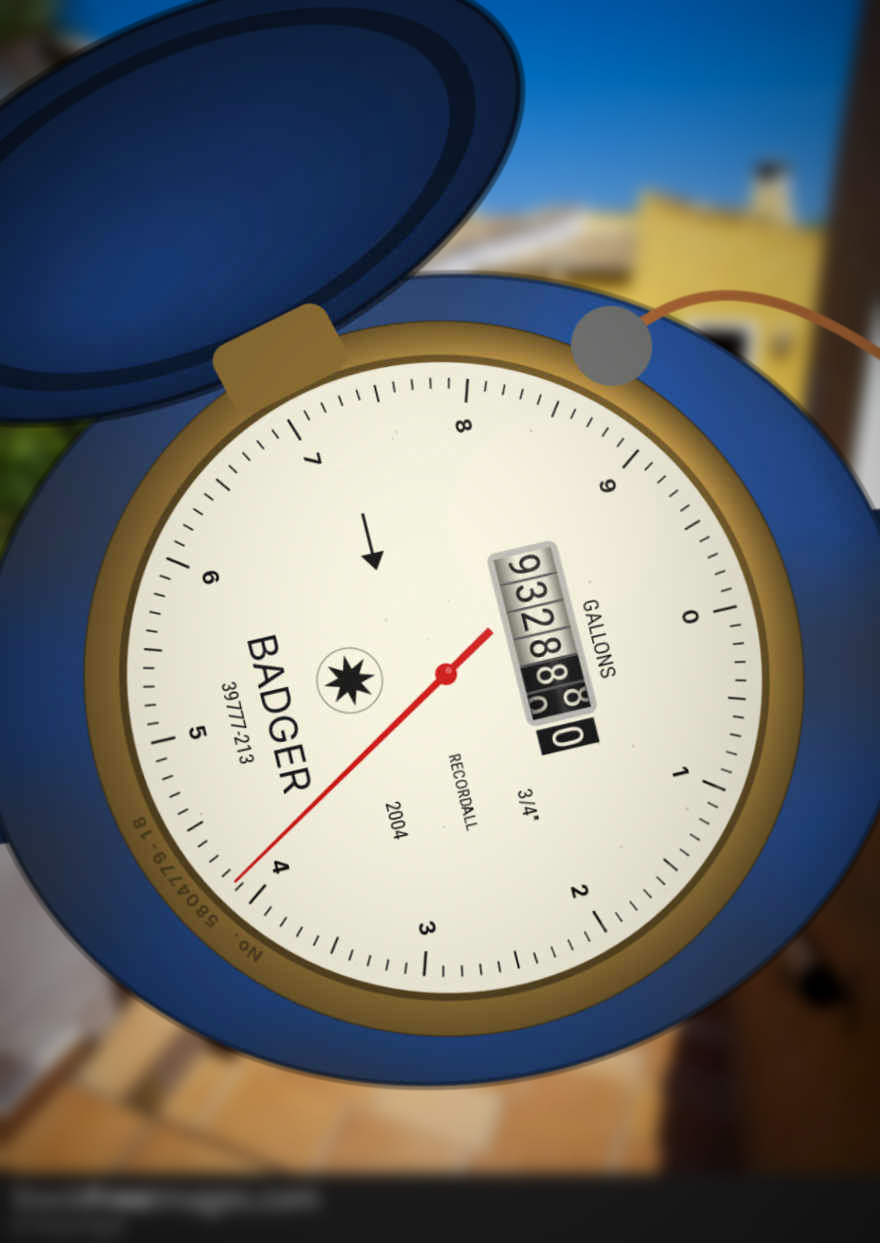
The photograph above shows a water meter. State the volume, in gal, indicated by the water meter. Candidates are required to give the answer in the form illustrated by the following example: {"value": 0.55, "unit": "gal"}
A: {"value": 9328884.1, "unit": "gal"}
